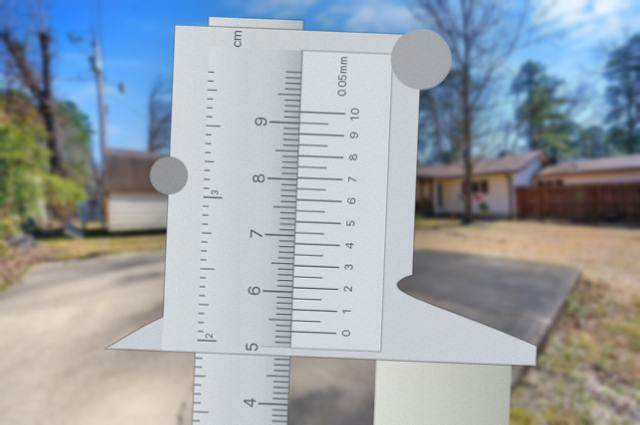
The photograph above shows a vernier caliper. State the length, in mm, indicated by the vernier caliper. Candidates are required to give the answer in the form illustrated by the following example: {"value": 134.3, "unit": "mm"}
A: {"value": 53.0, "unit": "mm"}
